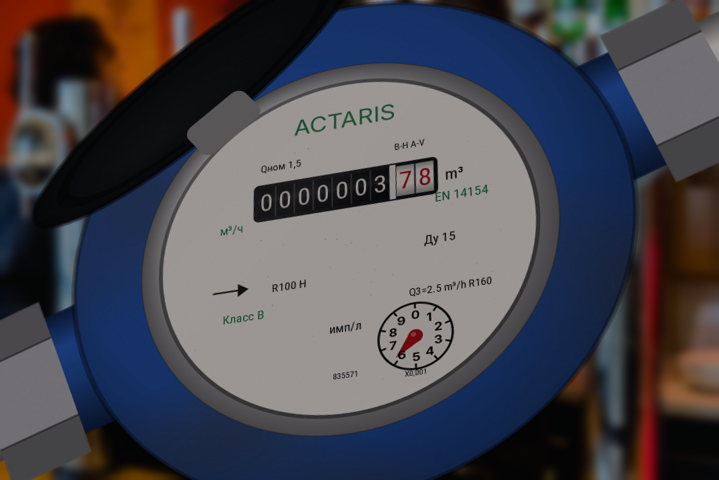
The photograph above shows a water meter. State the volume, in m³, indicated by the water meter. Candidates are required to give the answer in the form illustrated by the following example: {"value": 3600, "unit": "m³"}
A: {"value": 3.786, "unit": "m³"}
